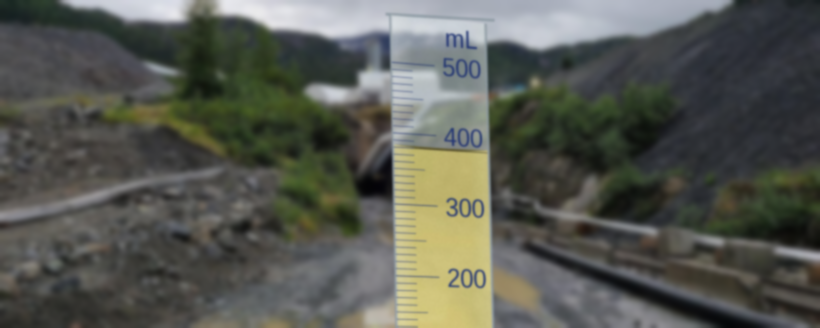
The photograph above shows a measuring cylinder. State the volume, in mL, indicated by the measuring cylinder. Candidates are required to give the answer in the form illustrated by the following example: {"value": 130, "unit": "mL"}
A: {"value": 380, "unit": "mL"}
